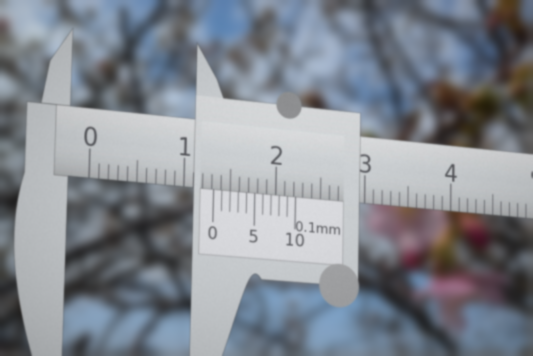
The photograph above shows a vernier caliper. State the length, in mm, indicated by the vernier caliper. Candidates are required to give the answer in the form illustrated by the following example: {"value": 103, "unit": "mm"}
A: {"value": 13.2, "unit": "mm"}
